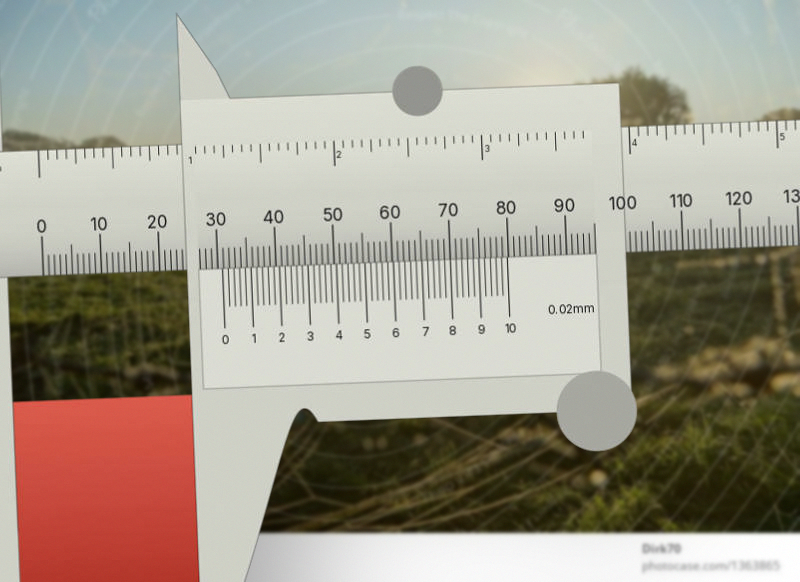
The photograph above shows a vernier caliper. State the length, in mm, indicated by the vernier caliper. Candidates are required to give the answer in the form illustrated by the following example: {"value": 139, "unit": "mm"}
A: {"value": 30.8, "unit": "mm"}
